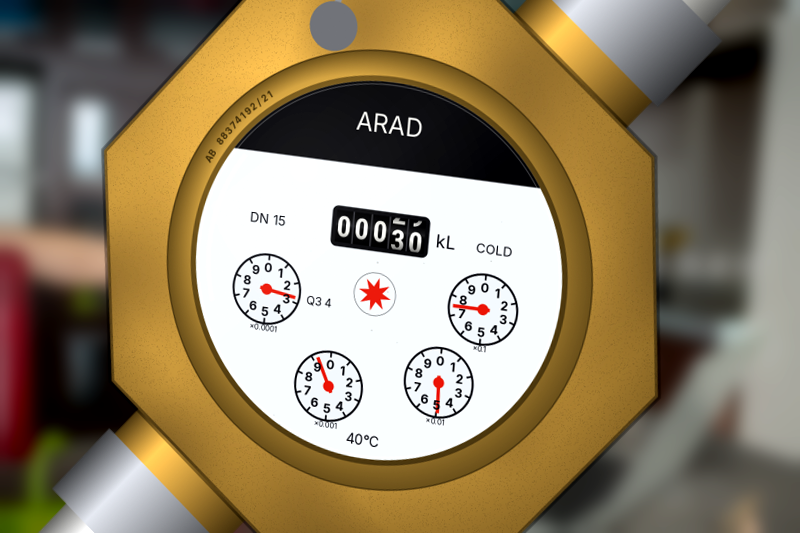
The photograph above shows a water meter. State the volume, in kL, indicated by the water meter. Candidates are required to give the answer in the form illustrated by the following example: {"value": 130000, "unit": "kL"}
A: {"value": 29.7492, "unit": "kL"}
